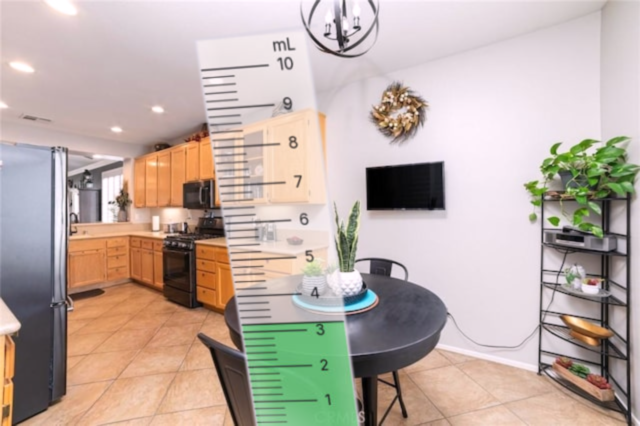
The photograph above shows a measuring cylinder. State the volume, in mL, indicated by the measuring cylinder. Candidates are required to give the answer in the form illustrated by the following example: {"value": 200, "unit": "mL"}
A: {"value": 3.2, "unit": "mL"}
